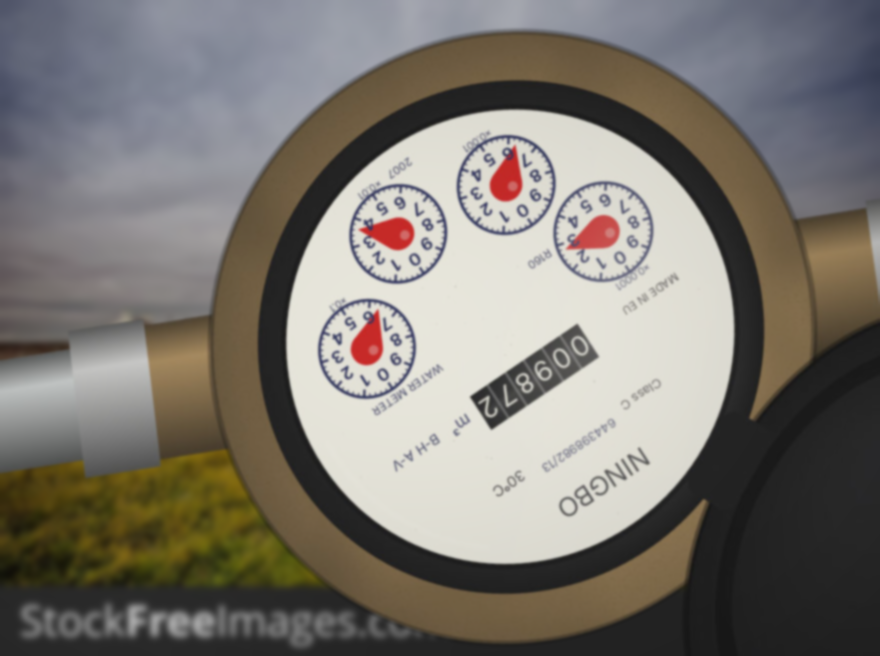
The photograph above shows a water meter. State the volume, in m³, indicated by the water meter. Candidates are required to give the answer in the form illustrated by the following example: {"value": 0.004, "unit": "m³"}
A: {"value": 9872.6362, "unit": "m³"}
